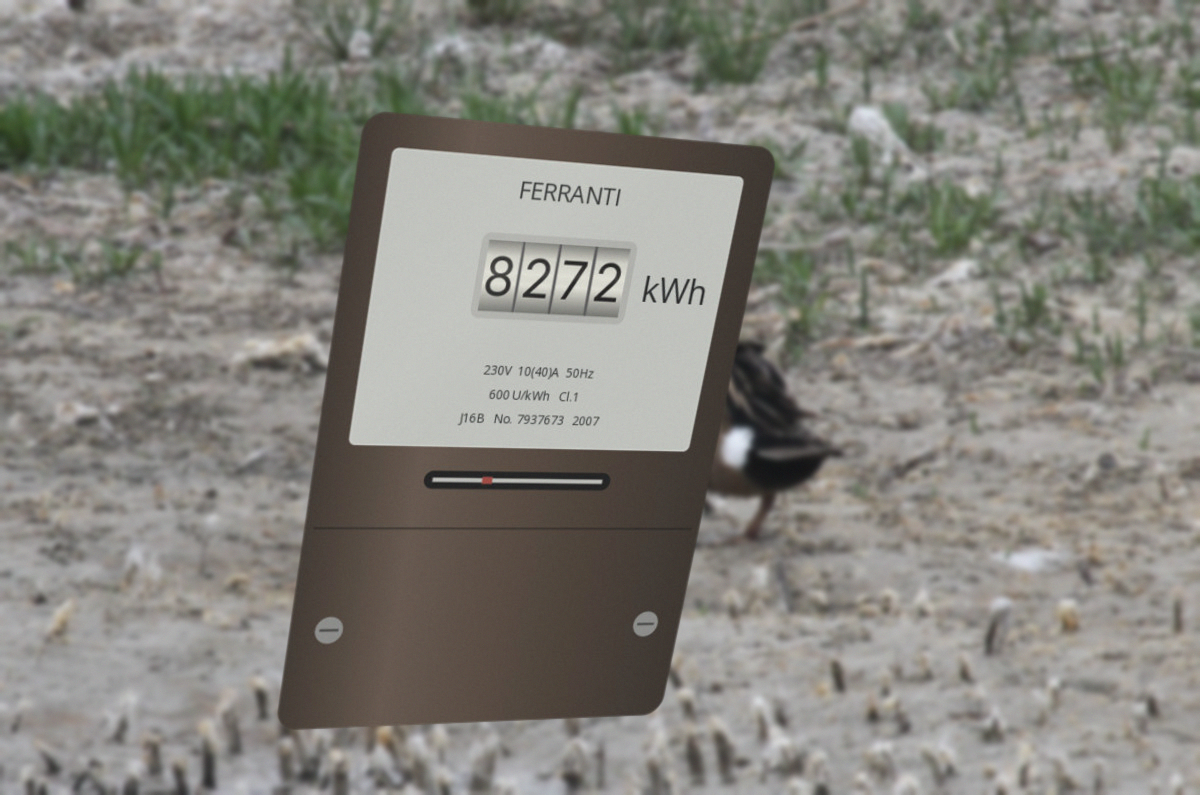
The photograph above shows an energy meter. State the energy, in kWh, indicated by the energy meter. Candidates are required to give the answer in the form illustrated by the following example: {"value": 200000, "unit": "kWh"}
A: {"value": 8272, "unit": "kWh"}
